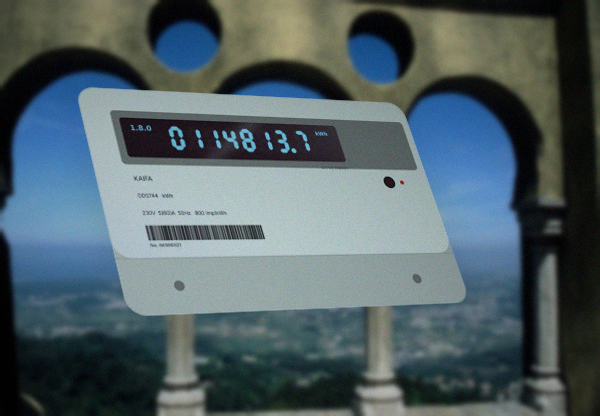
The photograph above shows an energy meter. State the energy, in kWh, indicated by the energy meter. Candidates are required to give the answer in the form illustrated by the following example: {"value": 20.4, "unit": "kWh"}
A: {"value": 114813.7, "unit": "kWh"}
